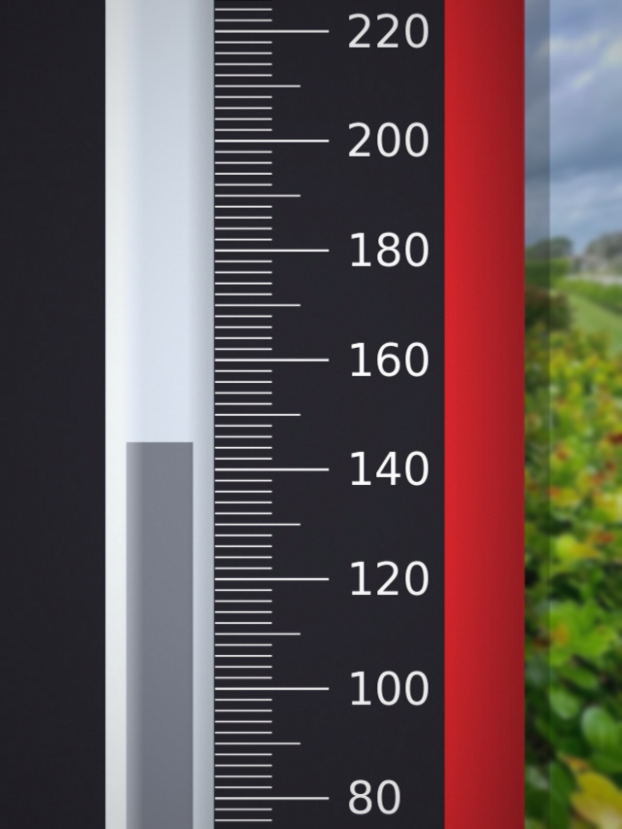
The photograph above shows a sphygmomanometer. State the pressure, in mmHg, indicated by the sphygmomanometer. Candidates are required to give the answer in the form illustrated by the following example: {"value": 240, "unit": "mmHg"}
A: {"value": 145, "unit": "mmHg"}
